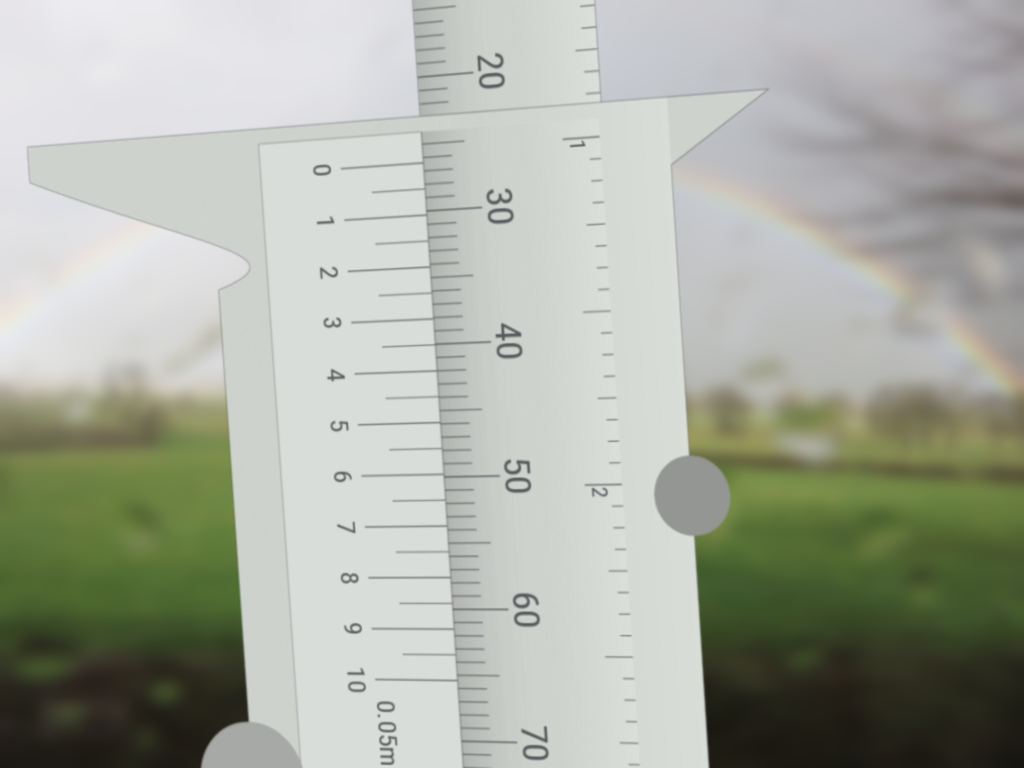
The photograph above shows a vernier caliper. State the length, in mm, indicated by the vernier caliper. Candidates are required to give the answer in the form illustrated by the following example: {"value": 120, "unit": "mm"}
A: {"value": 26.4, "unit": "mm"}
